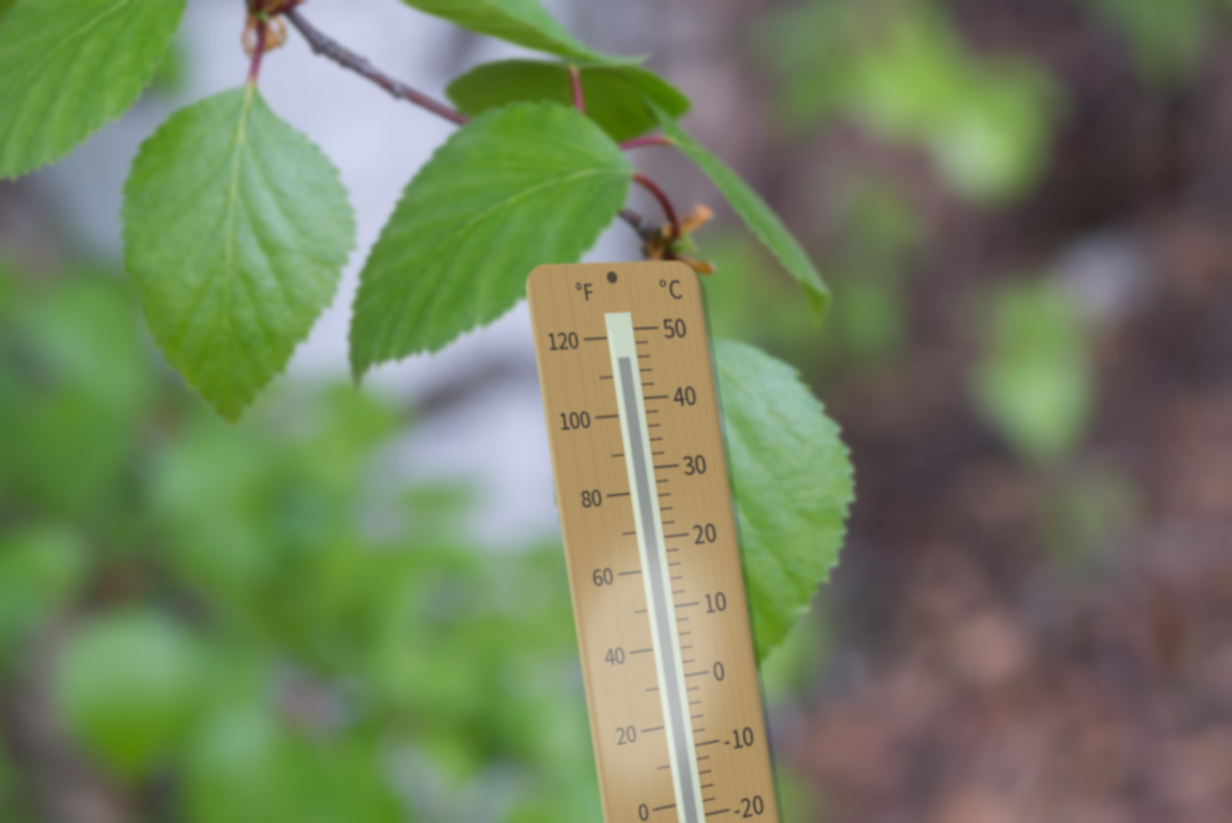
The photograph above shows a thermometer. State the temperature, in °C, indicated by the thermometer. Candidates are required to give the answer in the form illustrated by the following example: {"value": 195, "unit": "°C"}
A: {"value": 46, "unit": "°C"}
